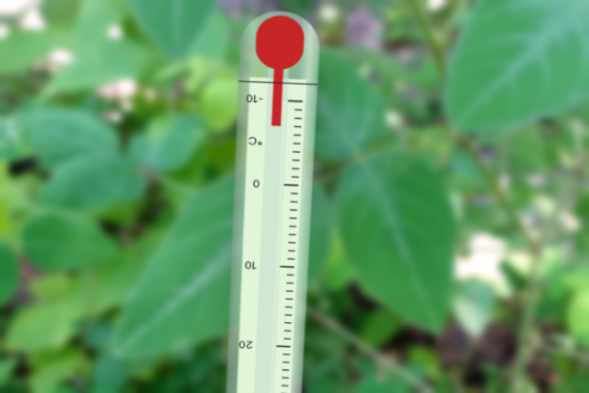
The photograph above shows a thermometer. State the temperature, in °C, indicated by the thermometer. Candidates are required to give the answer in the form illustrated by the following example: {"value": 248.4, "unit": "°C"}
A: {"value": -7, "unit": "°C"}
